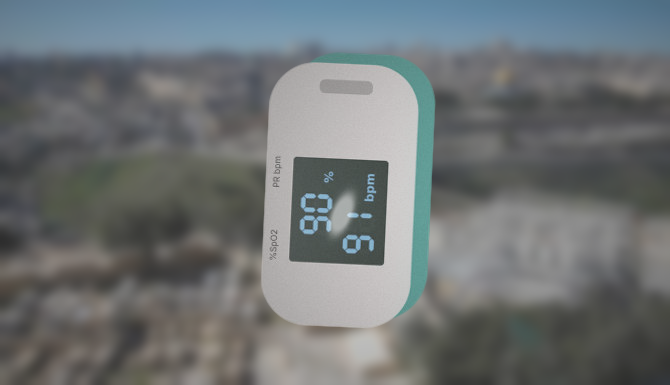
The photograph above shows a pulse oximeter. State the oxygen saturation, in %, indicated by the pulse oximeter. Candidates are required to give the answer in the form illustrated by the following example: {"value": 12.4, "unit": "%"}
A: {"value": 90, "unit": "%"}
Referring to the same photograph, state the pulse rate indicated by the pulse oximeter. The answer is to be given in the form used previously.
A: {"value": 91, "unit": "bpm"}
